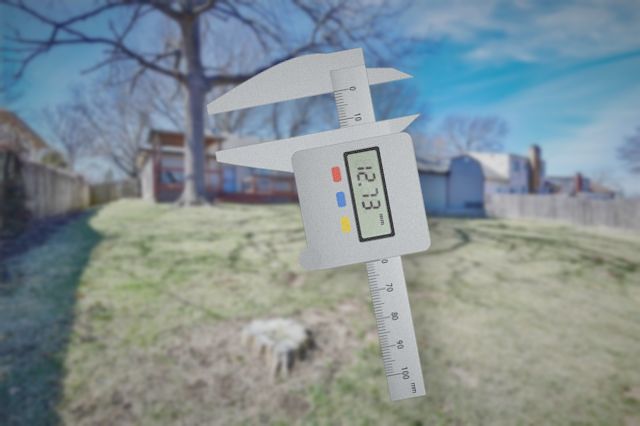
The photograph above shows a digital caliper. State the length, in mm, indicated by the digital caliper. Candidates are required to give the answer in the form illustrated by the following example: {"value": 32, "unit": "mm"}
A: {"value": 12.73, "unit": "mm"}
